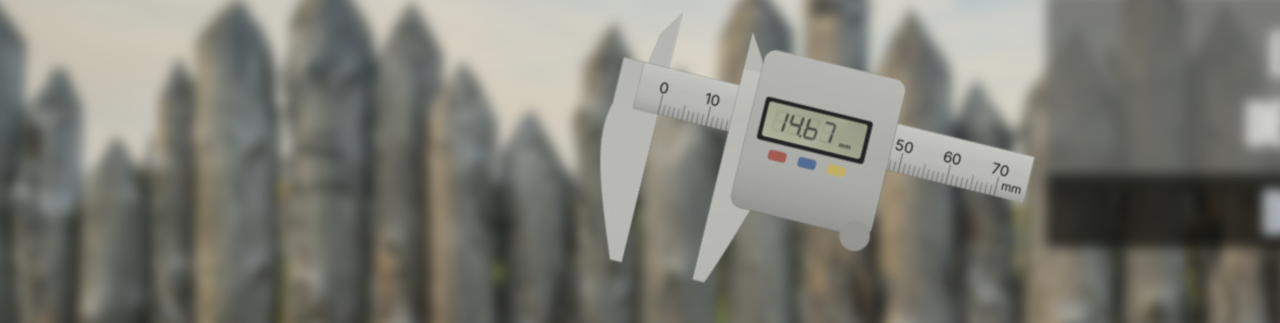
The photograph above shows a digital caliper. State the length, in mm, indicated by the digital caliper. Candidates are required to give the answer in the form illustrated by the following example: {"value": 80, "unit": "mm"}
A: {"value": 14.67, "unit": "mm"}
